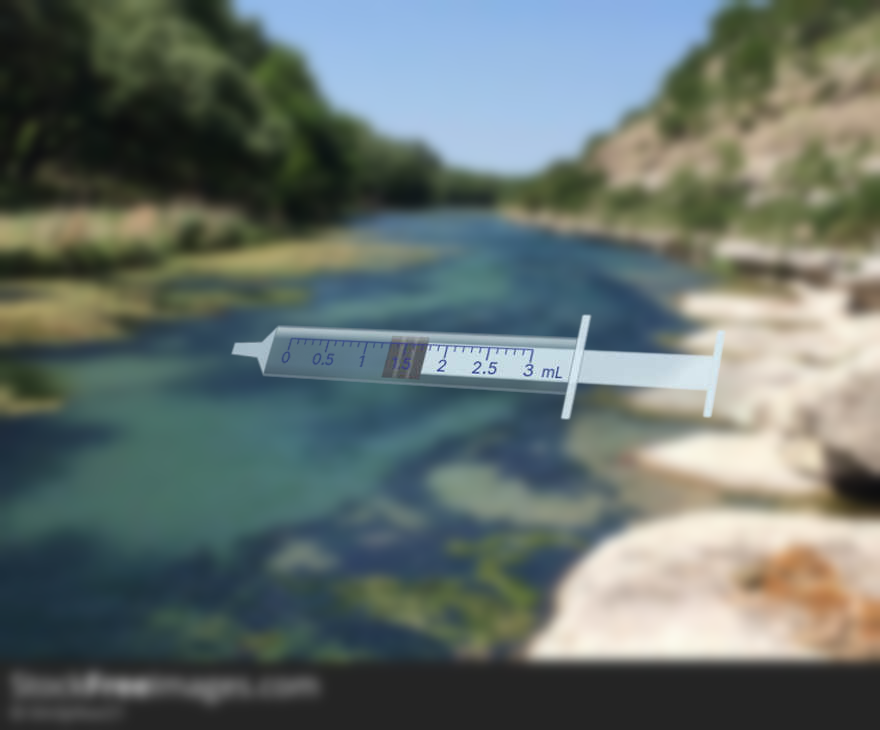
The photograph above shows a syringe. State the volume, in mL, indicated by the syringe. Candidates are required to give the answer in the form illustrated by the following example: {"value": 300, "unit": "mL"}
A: {"value": 1.3, "unit": "mL"}
